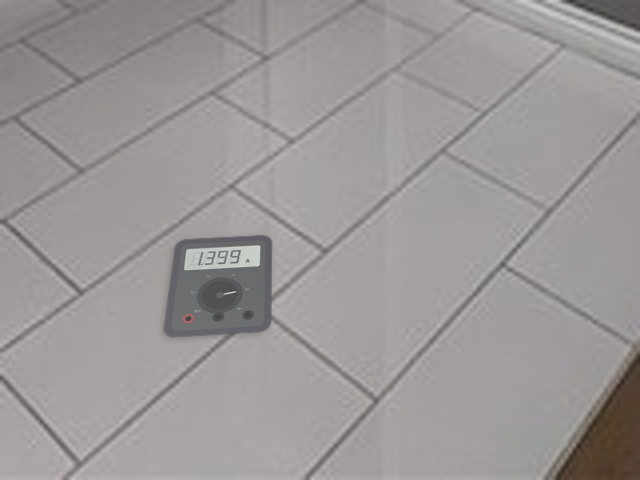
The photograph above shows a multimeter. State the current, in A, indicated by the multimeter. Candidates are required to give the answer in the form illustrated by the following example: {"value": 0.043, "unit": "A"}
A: {"value": 1.399, "unit": "A"}
